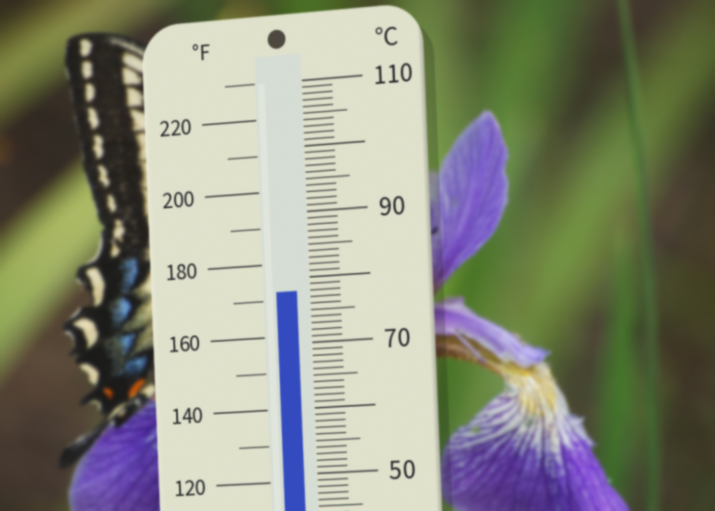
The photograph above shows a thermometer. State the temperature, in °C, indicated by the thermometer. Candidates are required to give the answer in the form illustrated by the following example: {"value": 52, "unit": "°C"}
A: {"value": 78, "unit": "°C"}
